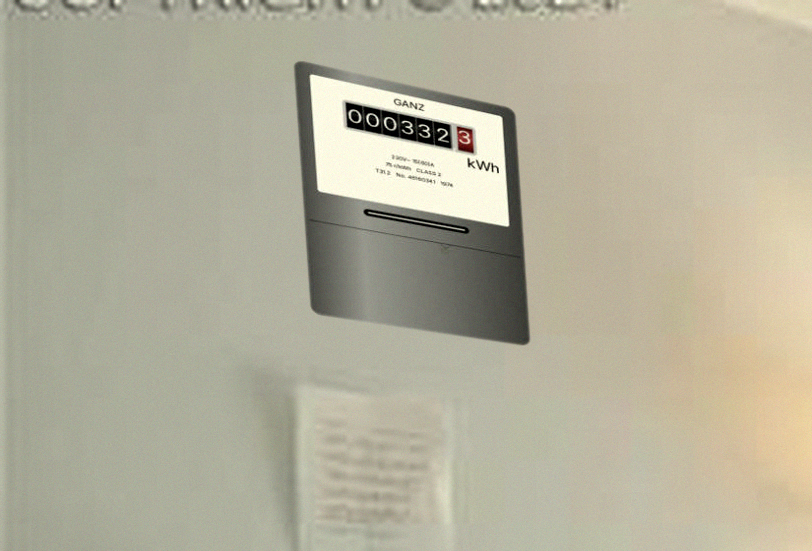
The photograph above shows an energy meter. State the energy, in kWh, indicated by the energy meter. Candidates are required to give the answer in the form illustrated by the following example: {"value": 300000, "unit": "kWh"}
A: {"value": 332.3, "unit": "kWh"}
